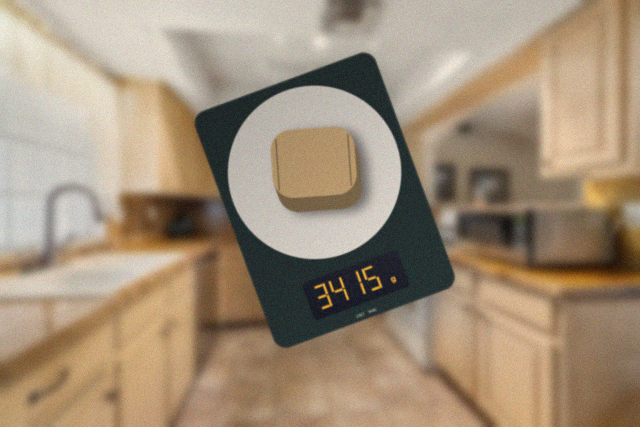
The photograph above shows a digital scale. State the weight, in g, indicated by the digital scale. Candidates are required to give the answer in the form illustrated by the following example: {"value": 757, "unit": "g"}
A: {"value": 3415, "unit": "g"}
